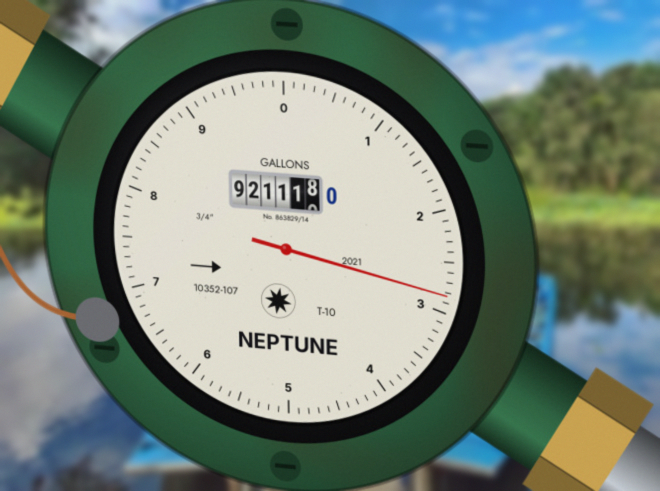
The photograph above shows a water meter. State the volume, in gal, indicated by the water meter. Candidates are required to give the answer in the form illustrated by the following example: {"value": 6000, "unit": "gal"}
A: {"value": 9211182.8, "unit": "gal"}
